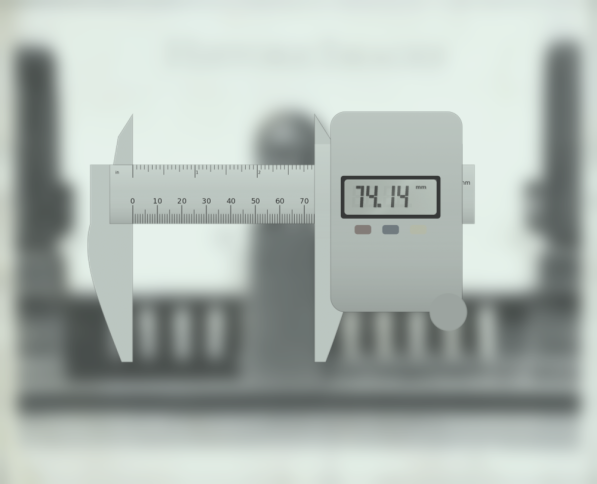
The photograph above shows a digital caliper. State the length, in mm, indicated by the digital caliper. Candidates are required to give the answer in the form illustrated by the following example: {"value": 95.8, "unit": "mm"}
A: {"value": 74.14, "unit": "mm"}
